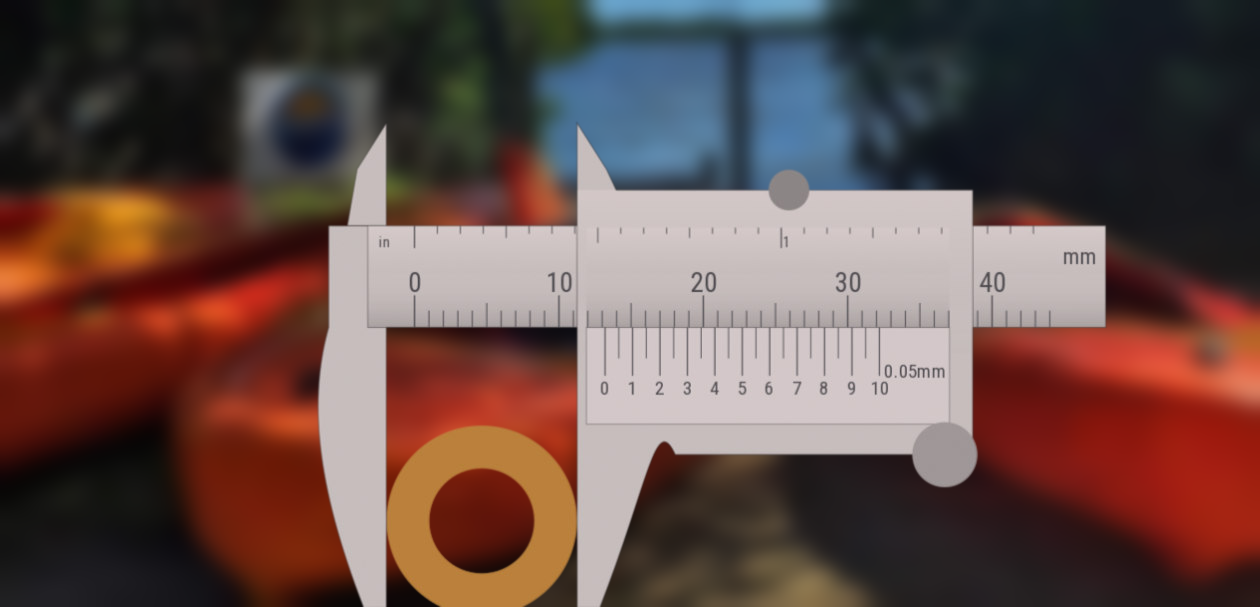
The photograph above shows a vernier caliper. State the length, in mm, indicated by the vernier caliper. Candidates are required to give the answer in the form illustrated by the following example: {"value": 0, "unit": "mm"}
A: {"value": 13.2, "unit": "mm"}
